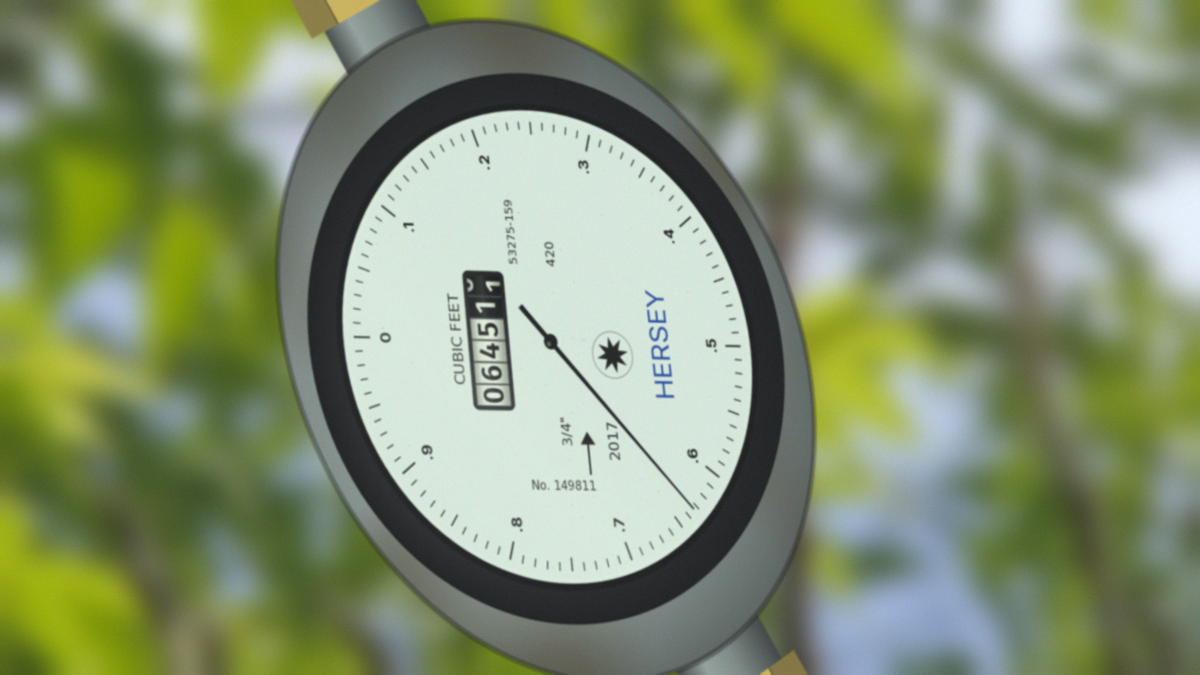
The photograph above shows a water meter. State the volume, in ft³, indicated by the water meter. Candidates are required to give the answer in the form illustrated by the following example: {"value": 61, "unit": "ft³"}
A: {"value": 64510.63, "unit": "ft³"}
